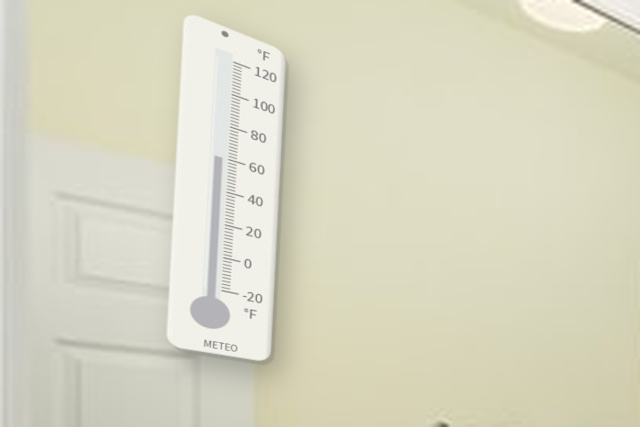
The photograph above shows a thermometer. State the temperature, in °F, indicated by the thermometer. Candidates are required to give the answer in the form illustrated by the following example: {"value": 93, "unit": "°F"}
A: {"value": 60, "unit": "°F"}
